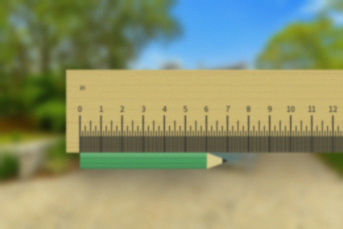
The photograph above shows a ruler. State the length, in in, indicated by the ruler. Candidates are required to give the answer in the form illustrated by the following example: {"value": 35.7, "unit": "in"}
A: {"value": 7, "unit": "in"}
